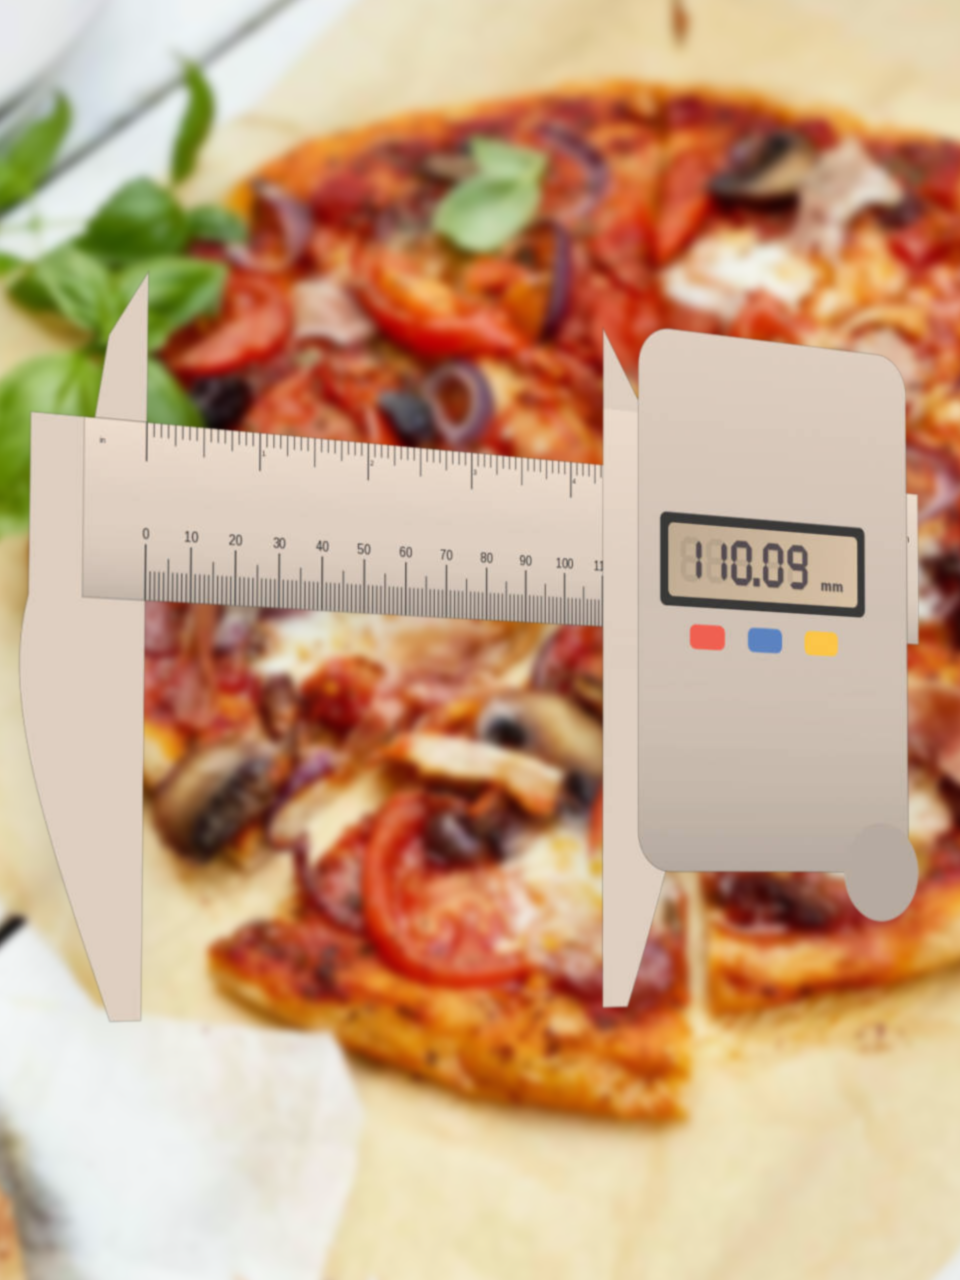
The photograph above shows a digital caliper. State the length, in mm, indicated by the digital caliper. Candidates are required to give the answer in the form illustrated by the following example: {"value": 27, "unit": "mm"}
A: {"value": 110.09, "unit": "mm"}
